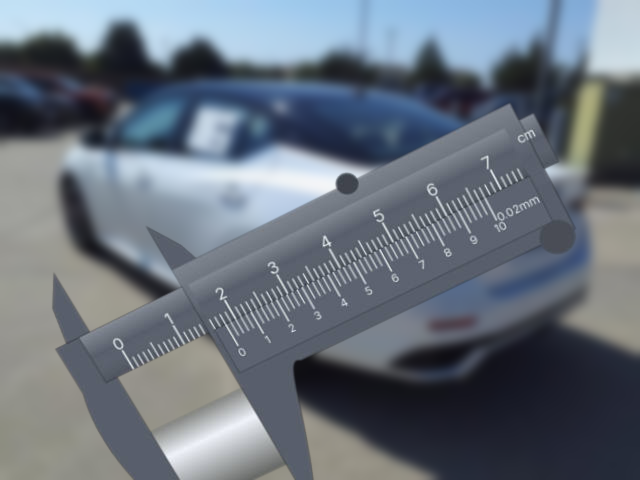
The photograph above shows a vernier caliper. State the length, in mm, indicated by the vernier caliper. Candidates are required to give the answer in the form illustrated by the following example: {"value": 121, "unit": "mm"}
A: {"value": 18.0, "unit": "mm"}
